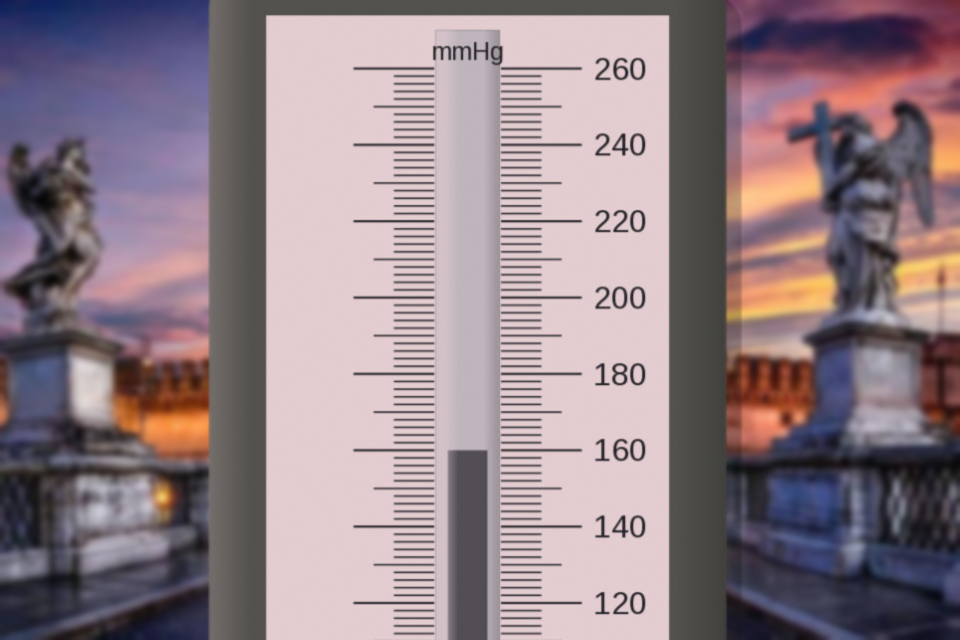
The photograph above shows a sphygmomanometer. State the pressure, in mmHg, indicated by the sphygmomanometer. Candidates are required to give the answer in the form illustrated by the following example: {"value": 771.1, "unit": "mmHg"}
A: {"value": 160, "unit": "mmHg"}
